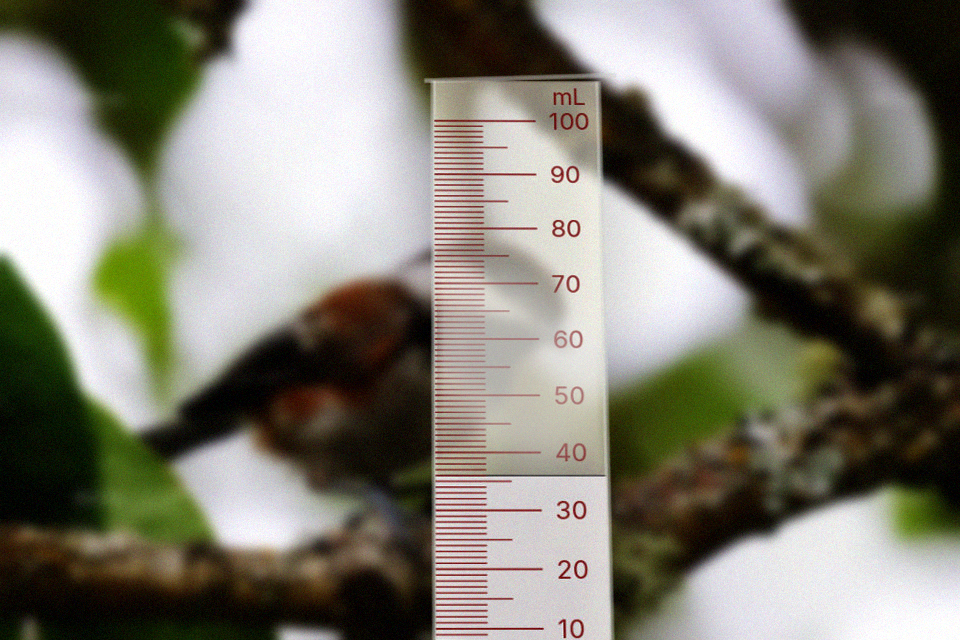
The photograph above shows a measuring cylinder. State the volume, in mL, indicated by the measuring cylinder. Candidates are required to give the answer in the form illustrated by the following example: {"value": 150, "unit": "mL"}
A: {"value": 36, "unit": "mL"}
